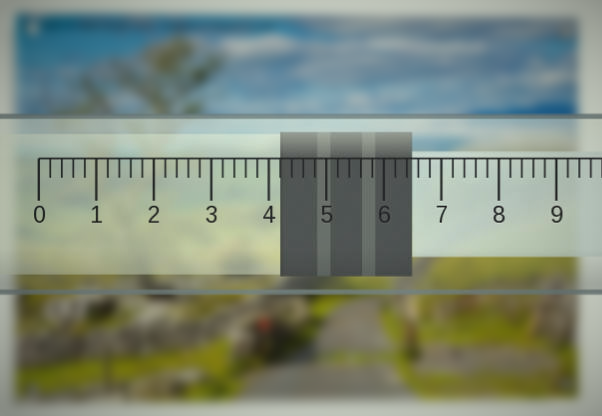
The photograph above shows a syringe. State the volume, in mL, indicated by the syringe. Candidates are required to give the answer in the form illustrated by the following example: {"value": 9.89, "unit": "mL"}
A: {"value": 4.2, "unit": "mL"}
